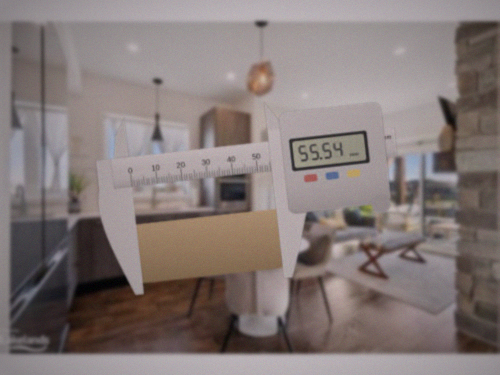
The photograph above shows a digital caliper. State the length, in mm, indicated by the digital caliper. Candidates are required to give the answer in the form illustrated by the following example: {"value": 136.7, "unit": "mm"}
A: {"value": 55.54, "unit": "mm"}
